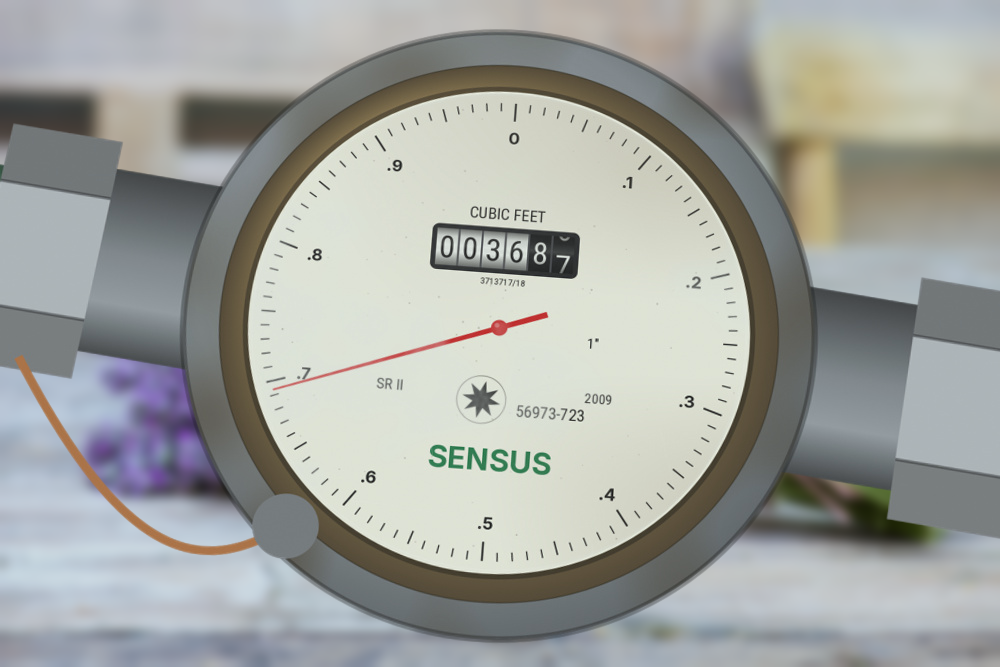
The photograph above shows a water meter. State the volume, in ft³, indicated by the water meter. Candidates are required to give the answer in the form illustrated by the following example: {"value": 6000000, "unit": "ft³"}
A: {"value": 3686.69, "unit": "ft³"}
